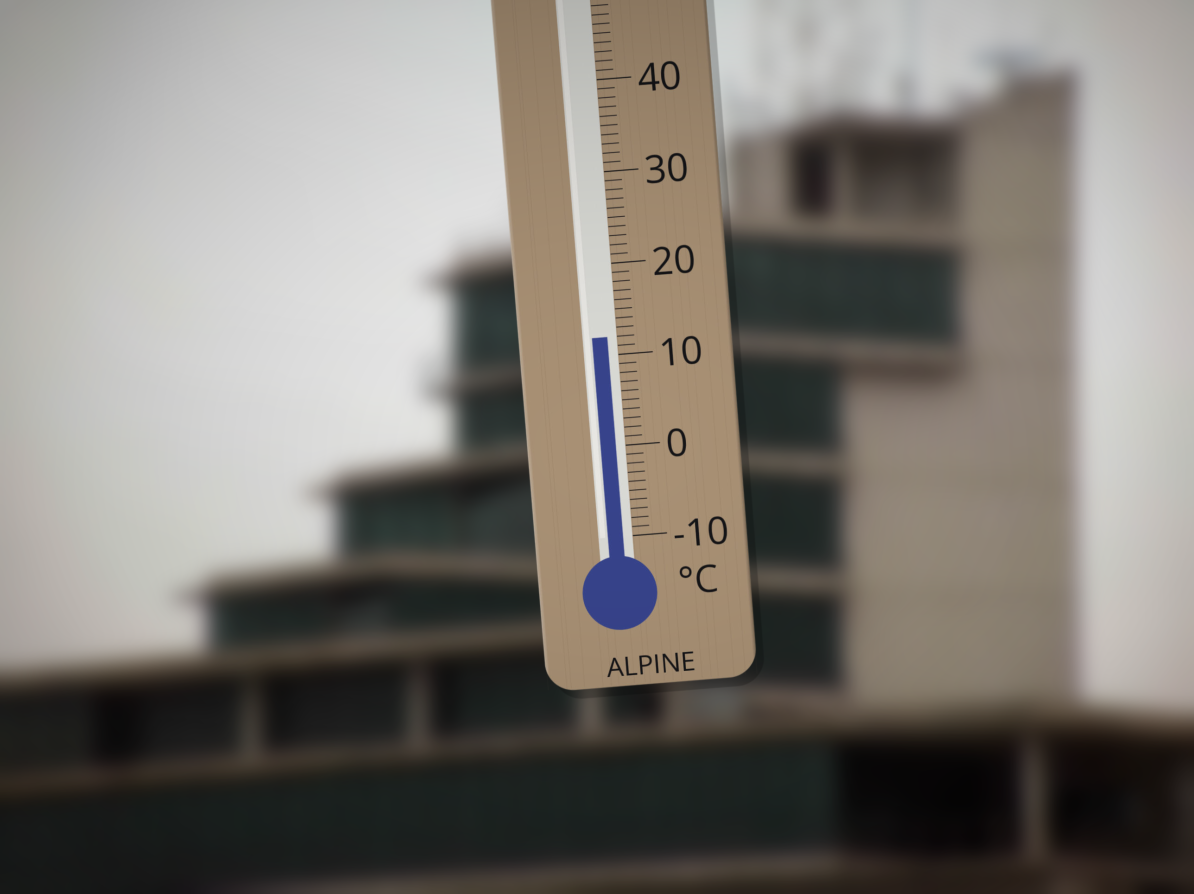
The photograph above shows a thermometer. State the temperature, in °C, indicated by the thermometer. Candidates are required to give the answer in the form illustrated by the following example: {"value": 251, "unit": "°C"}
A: {"value": 12, "unit": "°C"}
